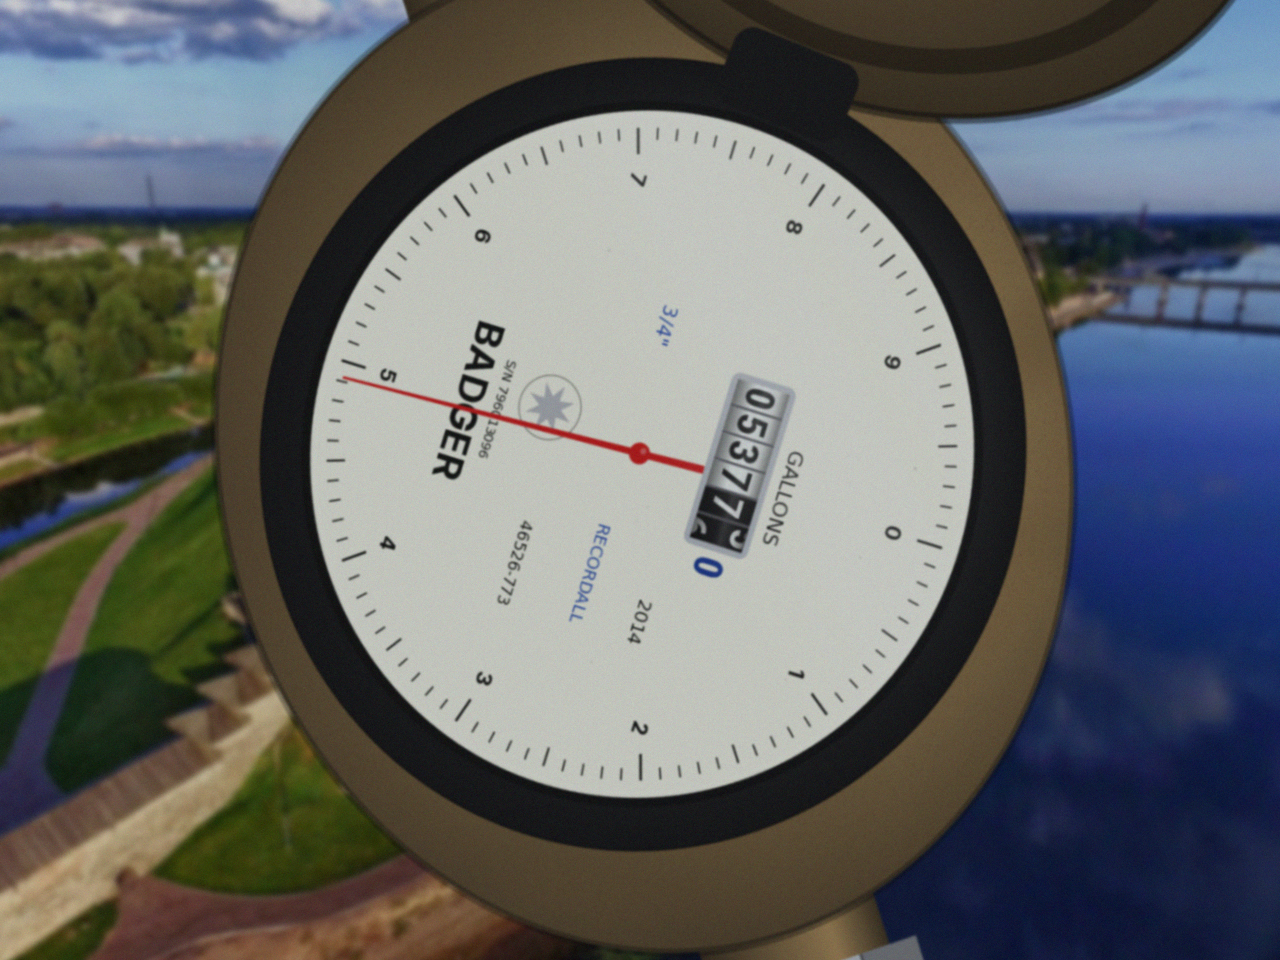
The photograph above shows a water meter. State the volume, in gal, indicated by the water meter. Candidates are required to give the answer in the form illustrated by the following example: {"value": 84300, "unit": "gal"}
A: {"value": 537754.9, "unit": "gal"}
